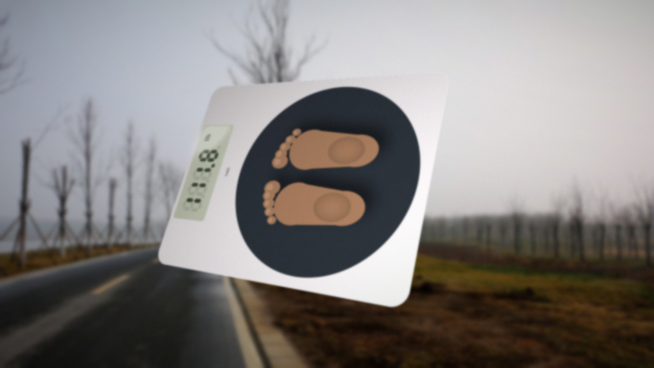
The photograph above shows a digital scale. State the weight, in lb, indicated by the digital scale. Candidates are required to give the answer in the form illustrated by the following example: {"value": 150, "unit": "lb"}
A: {"value": 111.8, "unit": "lb"}
